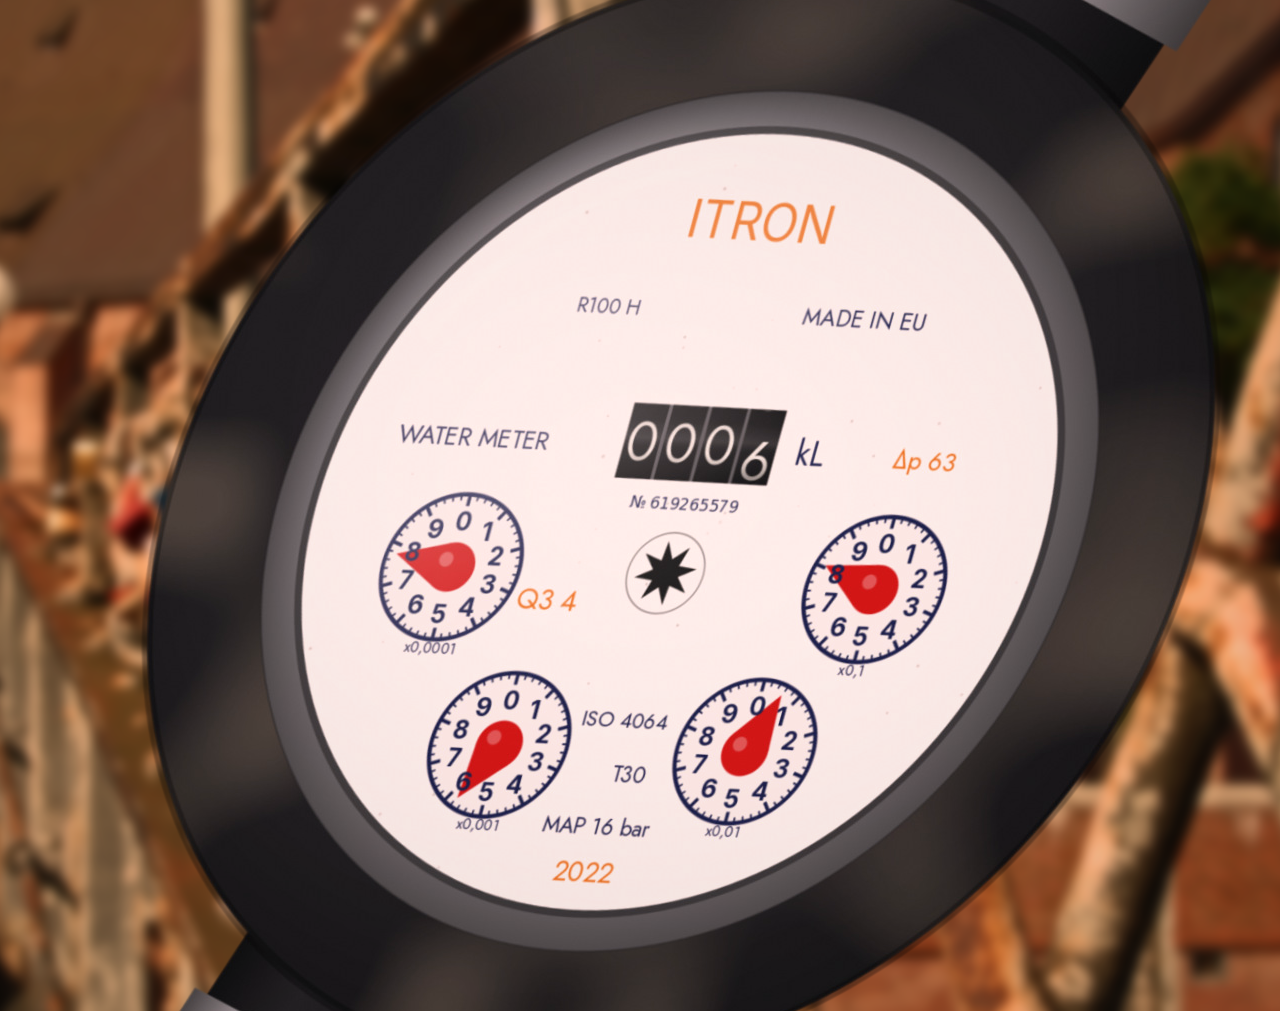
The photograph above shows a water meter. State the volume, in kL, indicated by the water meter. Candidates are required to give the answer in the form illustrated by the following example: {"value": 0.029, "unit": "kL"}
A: {"value": 5.8057, "unit": "kL"}
